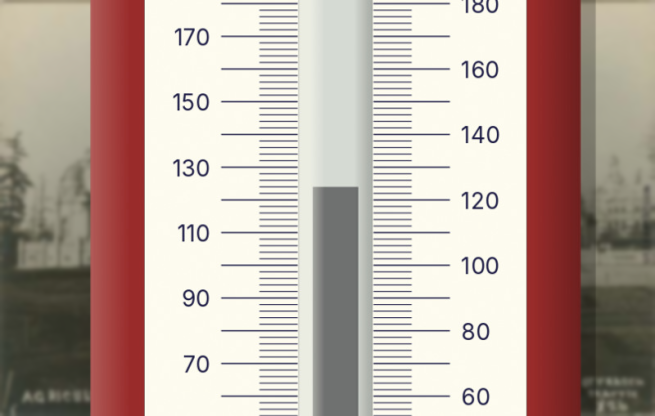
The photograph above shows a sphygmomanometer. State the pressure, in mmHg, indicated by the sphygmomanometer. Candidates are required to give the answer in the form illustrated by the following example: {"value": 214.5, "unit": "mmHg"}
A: {"value": 124, "unit": "mmHg"}
